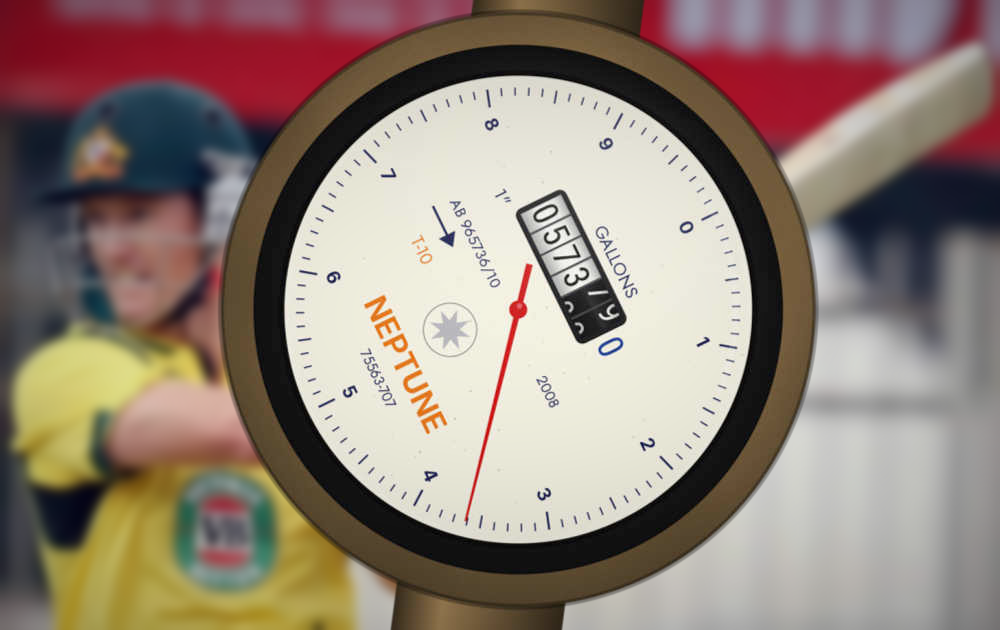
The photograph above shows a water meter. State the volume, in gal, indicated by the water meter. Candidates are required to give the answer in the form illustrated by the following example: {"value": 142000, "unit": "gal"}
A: {"value": 573793.6, "unit": "gal"}
